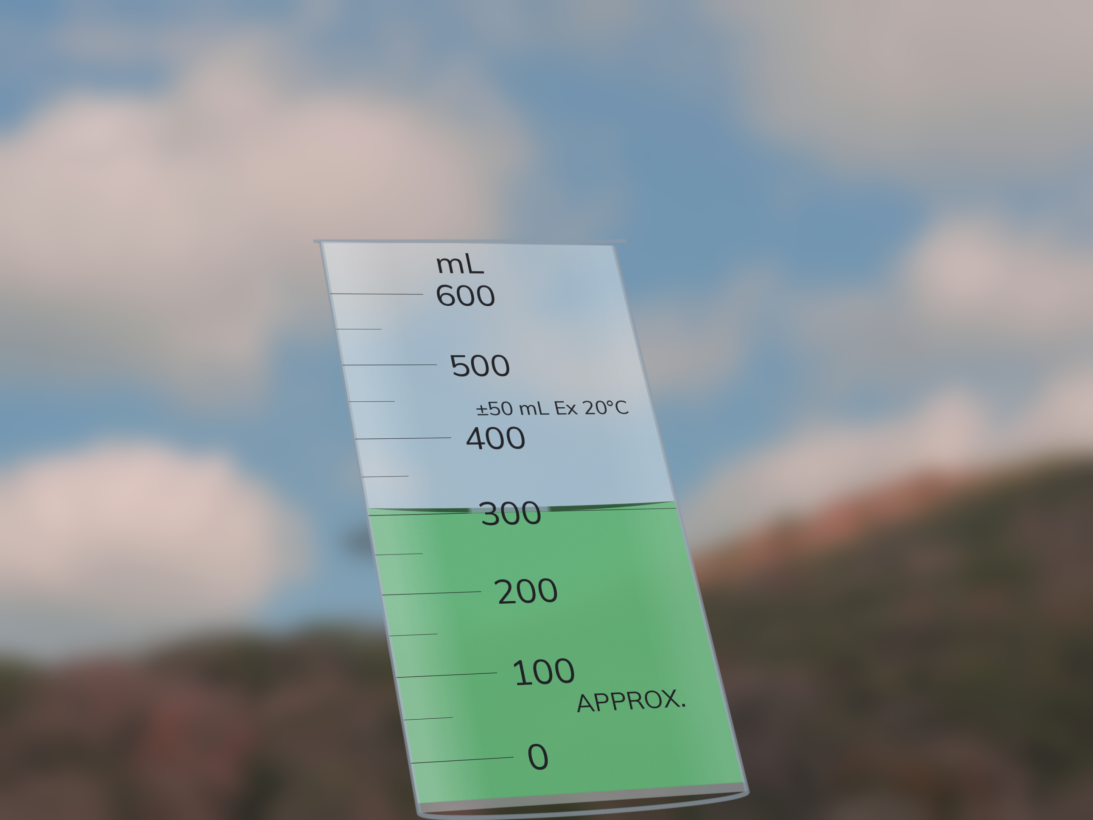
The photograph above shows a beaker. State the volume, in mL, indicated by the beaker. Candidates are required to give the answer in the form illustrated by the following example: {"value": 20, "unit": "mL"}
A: {"value": 300, "unit": "mL"}
